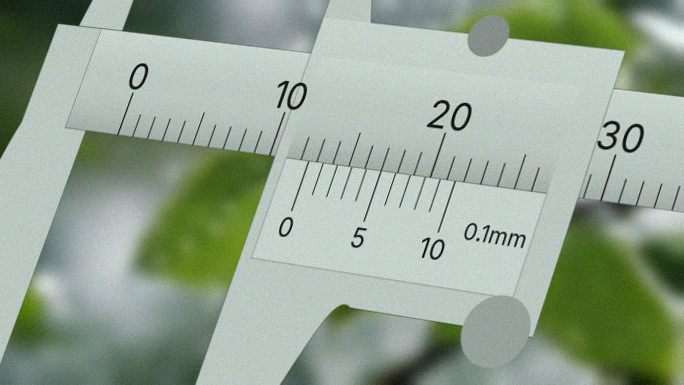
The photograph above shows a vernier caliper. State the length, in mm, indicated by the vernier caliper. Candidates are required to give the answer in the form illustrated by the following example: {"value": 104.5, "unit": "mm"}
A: {"value": 12.5, "unit": "mm"}
